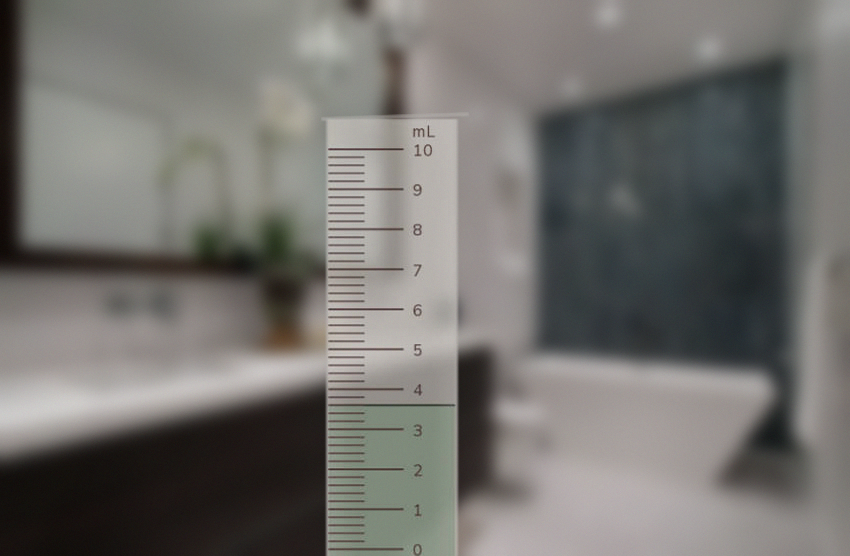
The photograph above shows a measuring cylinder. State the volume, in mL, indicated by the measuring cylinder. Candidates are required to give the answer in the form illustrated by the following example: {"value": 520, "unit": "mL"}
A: {"value": 3.6, "unit": "mL"}
